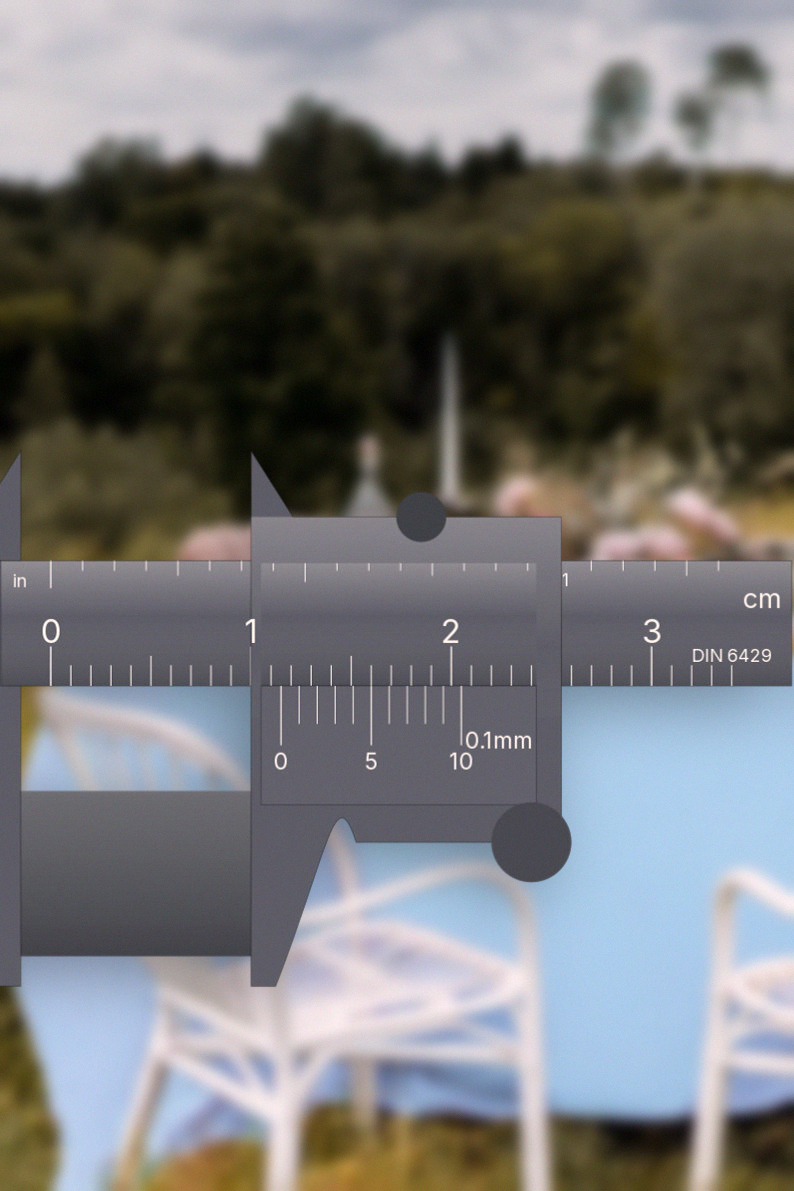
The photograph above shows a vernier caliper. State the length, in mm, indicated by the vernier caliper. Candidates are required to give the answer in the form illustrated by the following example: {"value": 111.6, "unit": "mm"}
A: {"value": 11.5, "unit": "mm"}
